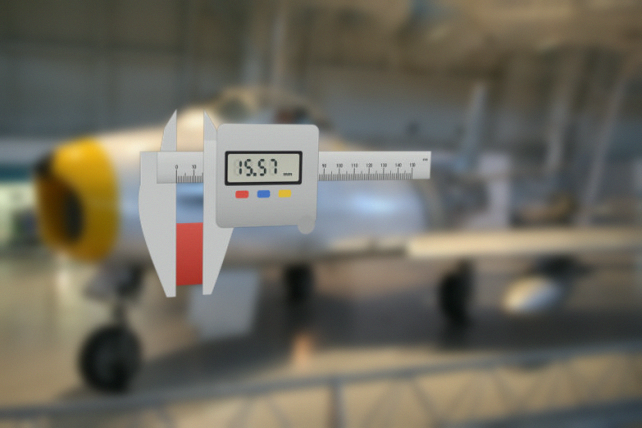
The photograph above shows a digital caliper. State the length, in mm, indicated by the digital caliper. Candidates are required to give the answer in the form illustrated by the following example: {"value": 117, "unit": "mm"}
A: {"value": 15.57, "unit": "mm"}
